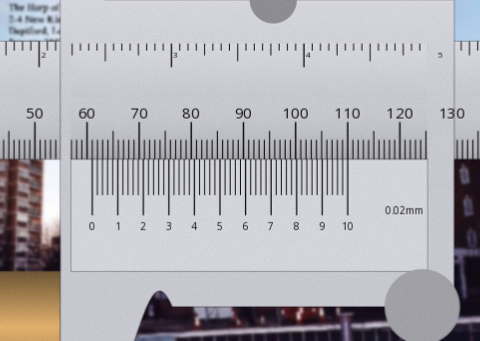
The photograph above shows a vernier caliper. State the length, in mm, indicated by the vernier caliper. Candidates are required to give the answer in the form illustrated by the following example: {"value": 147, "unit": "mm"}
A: {"value": 61.0, "unit": "mm"}
